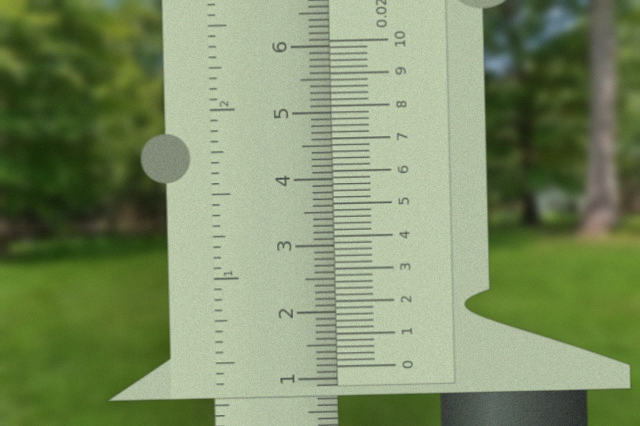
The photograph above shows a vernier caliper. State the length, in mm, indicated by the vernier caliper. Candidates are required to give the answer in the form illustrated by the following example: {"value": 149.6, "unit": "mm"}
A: {"value": 11.8, "unit": "mm"}
